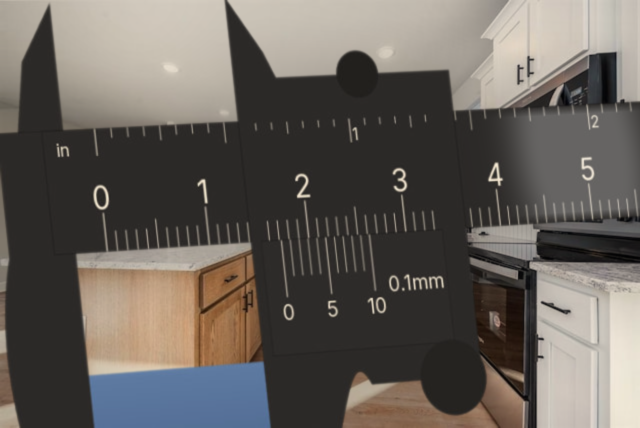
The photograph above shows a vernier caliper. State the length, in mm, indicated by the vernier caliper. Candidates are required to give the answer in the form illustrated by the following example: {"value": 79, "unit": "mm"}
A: {"value": 17.2, "unit": "mm"}
